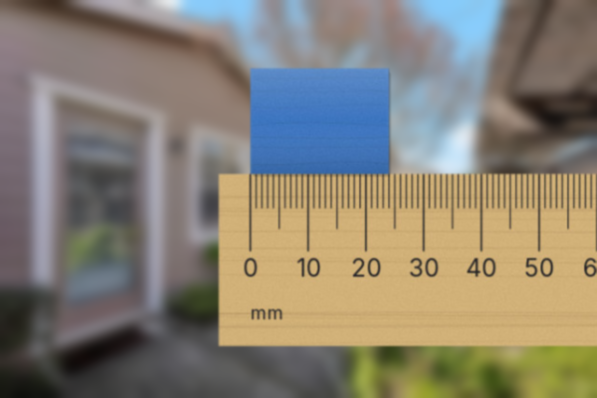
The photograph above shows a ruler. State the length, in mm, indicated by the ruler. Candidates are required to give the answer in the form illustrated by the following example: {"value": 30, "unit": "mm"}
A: {"value": 24, "unit": "mm"}
